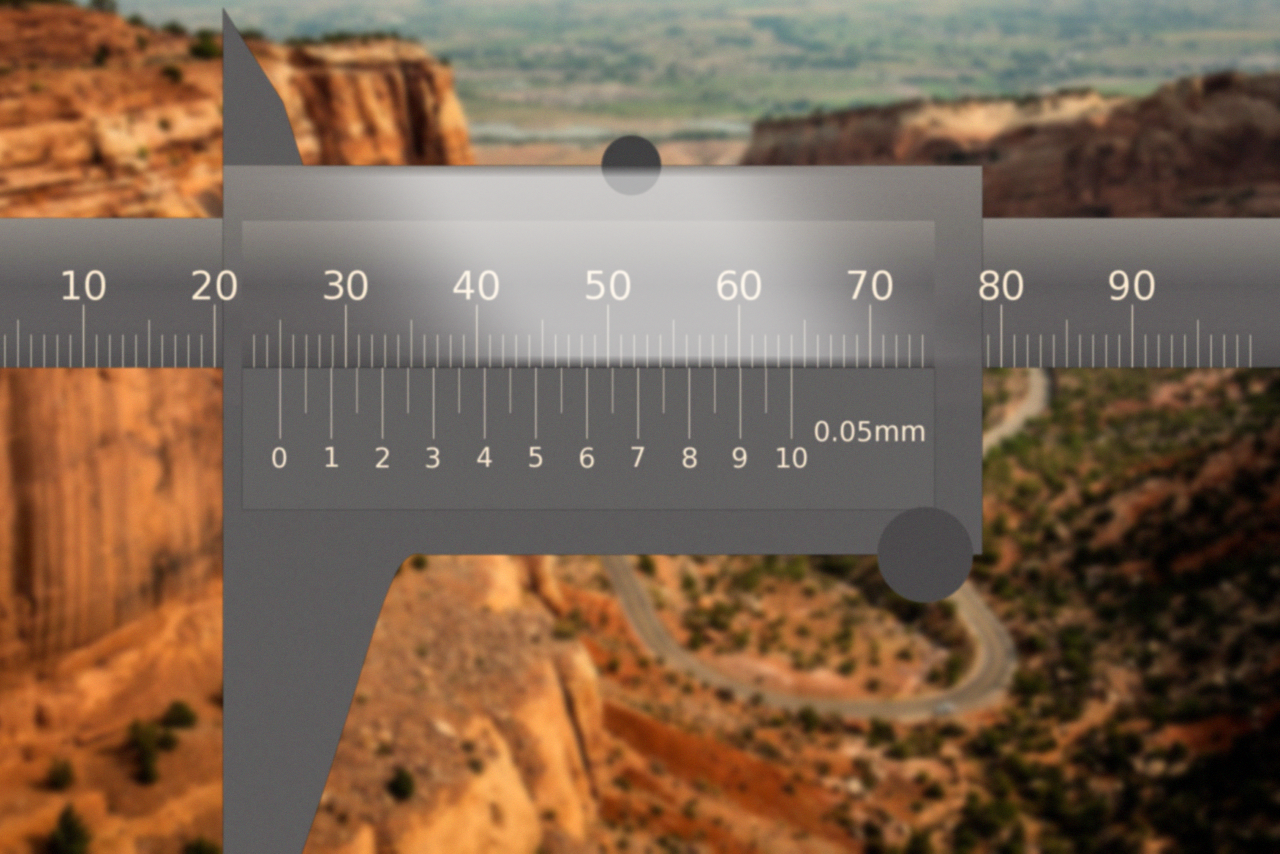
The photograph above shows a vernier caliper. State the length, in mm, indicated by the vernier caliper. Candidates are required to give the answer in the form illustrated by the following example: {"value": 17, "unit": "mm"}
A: {"value": 25.0, "unit": "mm"}
